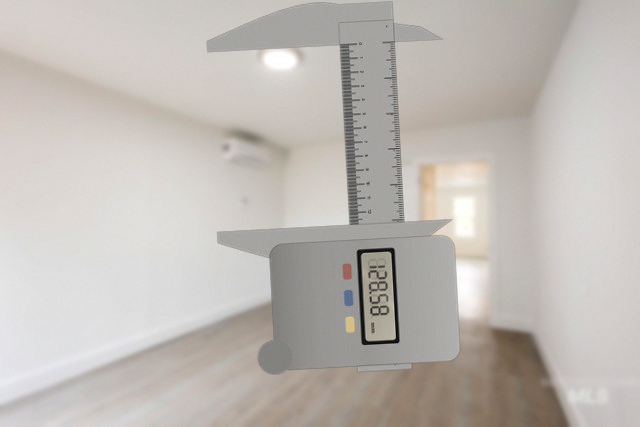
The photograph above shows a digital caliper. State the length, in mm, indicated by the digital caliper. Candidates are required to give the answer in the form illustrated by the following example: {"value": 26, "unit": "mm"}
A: {"value": 128.58, "unit": "mm"}
